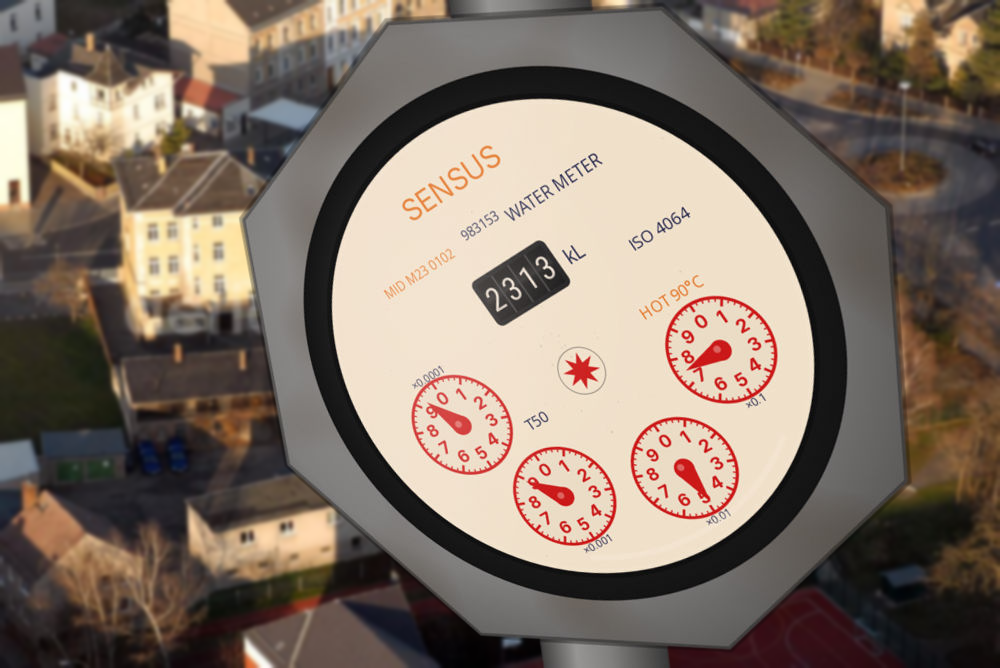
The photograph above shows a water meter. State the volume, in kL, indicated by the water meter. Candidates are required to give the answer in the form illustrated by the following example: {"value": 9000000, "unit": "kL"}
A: {"value": 2313.7489, "unit": "kL"}
